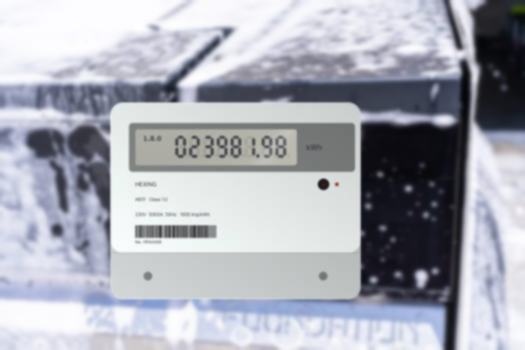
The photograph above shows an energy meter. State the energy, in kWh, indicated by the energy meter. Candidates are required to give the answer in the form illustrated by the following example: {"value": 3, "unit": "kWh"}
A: {"value": 23981.98, "unit": "kWh"}
